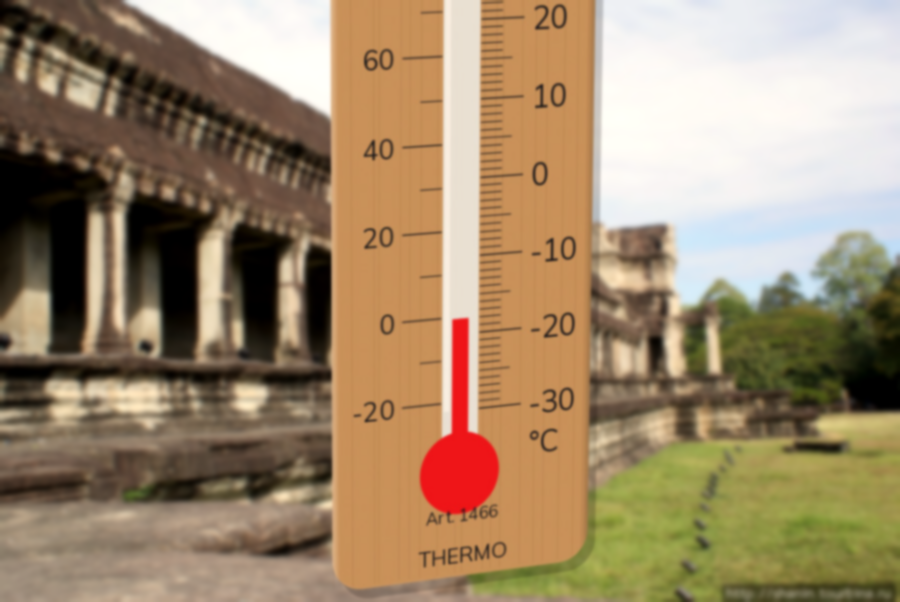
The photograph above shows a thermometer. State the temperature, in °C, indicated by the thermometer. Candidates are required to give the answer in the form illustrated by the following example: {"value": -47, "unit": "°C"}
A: {"value": -18, "unit": "°C"}
